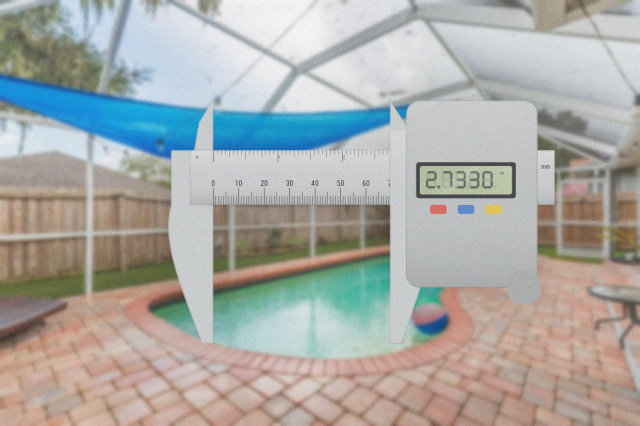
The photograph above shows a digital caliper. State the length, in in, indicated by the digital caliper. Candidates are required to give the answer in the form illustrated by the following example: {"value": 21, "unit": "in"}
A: {"value": 2.7330, "unit": "in"}
